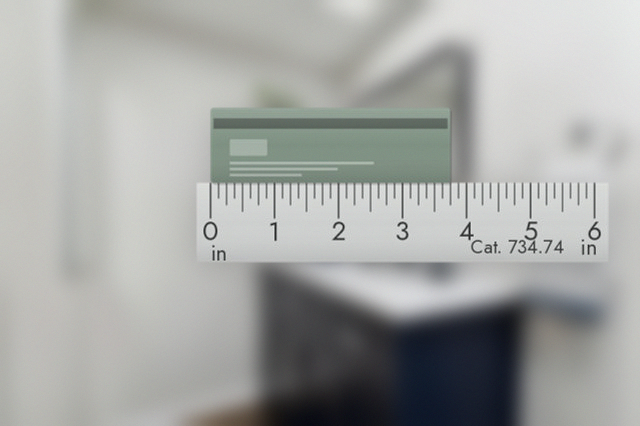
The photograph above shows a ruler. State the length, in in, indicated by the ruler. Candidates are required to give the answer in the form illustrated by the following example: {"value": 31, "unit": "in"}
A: {"value": 3.75, "unit": "in"}
